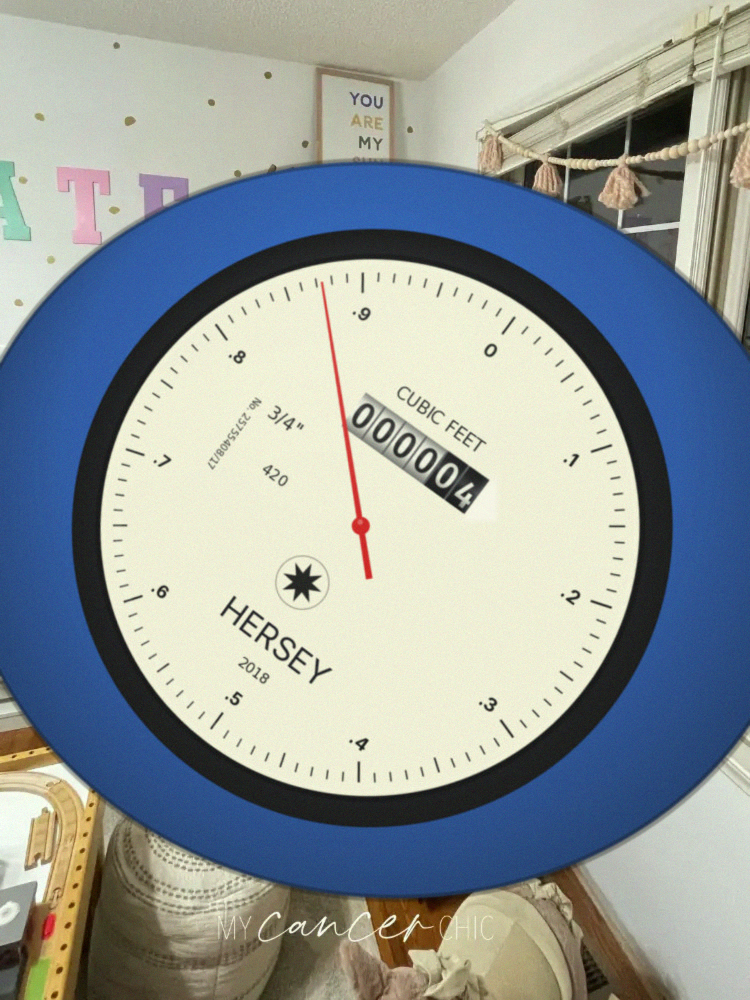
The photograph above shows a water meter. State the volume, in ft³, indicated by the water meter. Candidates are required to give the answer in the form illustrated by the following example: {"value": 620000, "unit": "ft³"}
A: {"value": 3.87, "unit": "ft³"}
